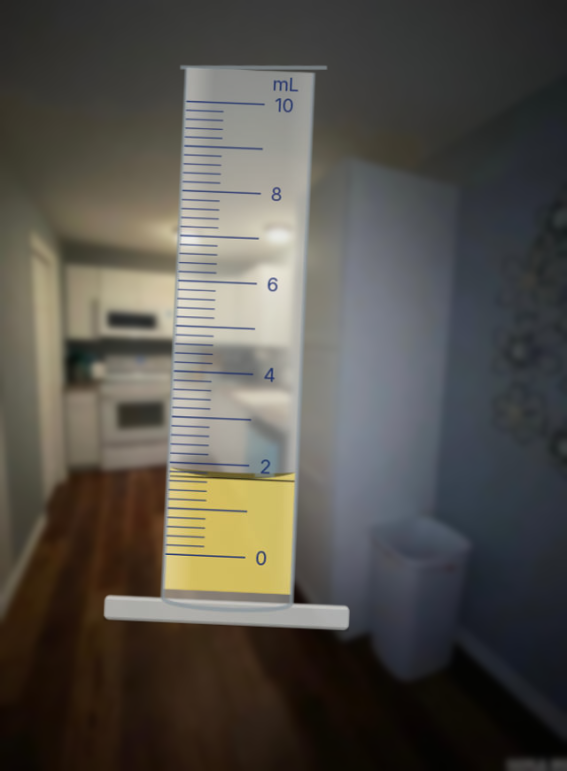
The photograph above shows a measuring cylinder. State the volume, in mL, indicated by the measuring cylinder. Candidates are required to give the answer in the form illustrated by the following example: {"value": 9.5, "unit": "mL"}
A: {"value": 1.7, "unit": "mL"}
